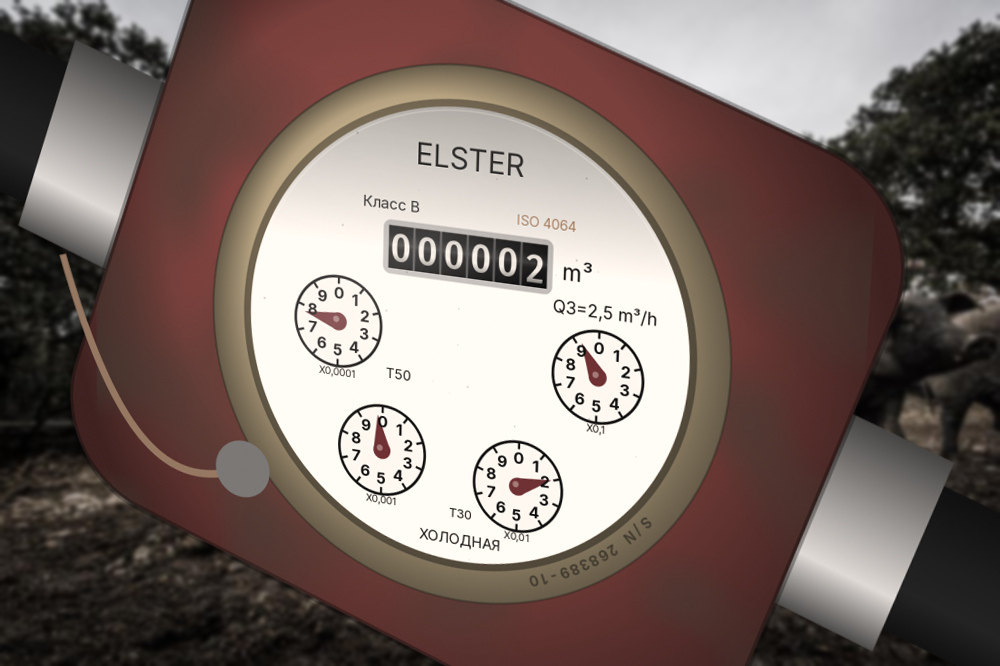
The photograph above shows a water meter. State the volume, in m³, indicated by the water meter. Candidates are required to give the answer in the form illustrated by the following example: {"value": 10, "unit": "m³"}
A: {"value": 1.9197, "unit": "m³"}
